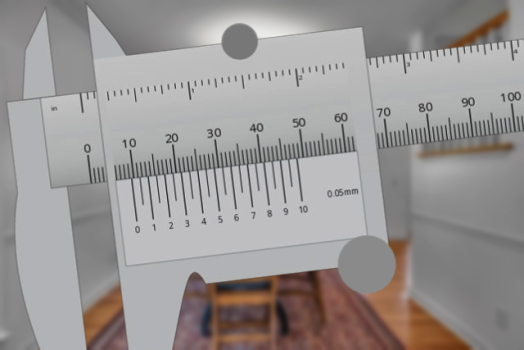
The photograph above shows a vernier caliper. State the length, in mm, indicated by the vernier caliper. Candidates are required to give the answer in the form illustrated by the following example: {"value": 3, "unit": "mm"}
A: {"value": 9.5, "unit": "mm"}
